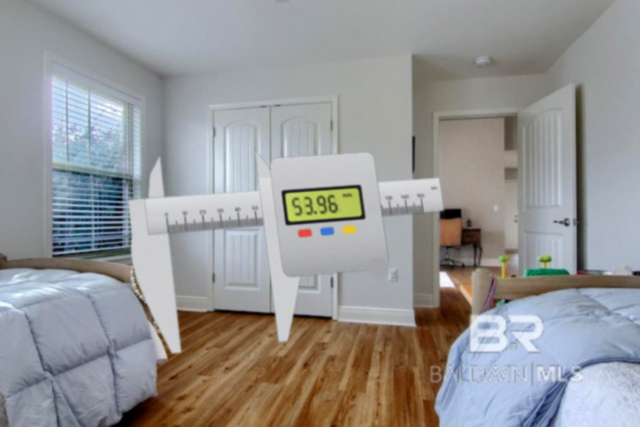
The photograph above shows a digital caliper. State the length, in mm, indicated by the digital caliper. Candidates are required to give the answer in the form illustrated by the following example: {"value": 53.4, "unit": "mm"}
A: {"value": 53.96, "unit": "mm"}
